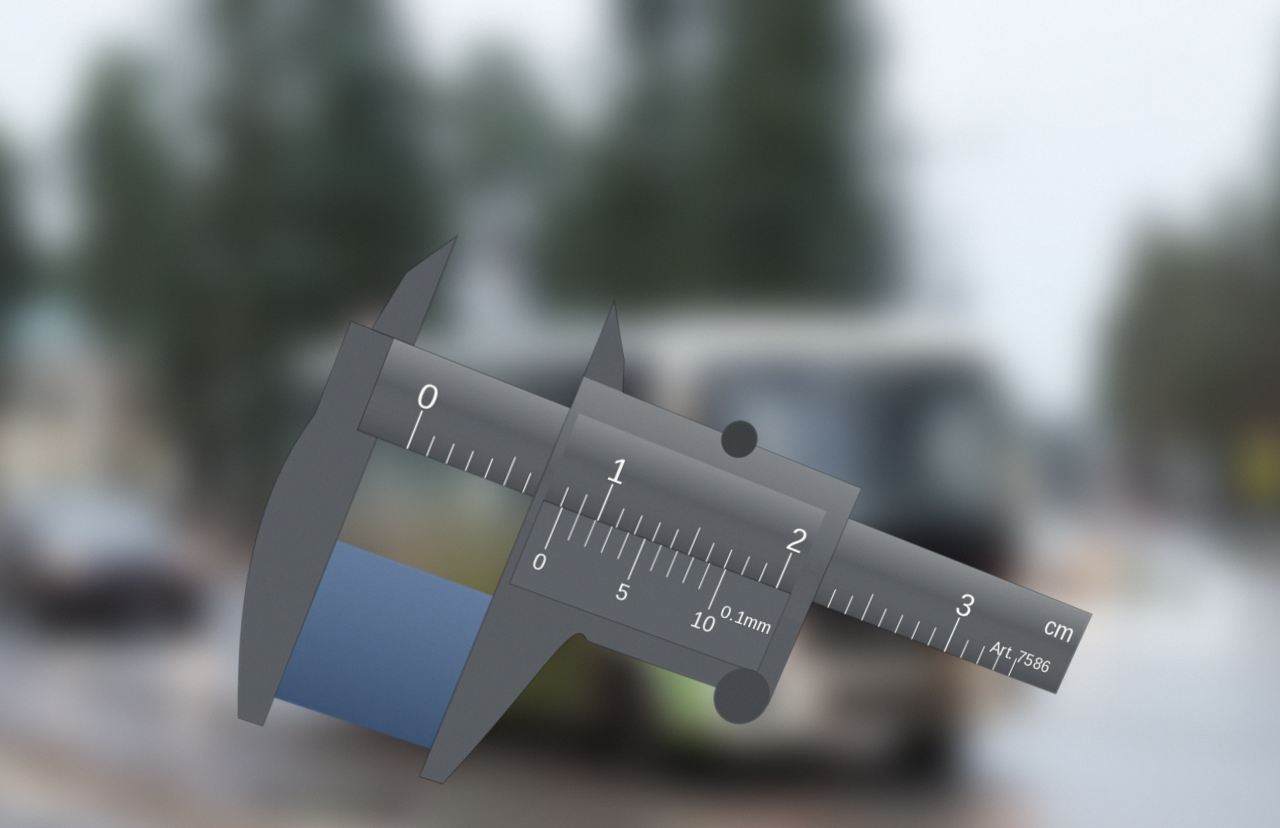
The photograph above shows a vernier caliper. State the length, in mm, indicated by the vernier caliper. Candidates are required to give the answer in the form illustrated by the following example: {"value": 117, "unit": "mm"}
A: {"value": 8.1, "unit": "mm"}
